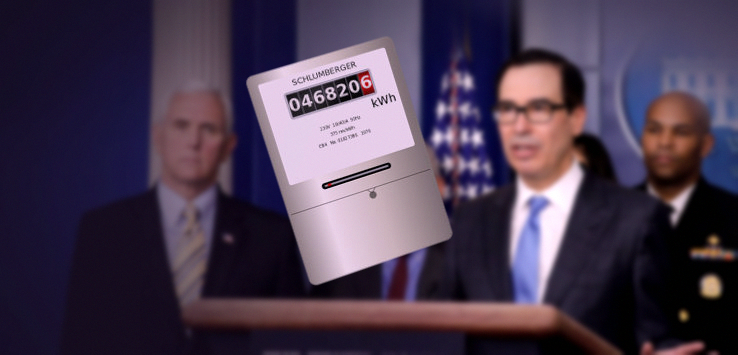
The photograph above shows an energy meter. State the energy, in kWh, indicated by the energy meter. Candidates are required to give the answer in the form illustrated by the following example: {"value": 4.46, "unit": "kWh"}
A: {"value": 46820.6, "unit": "kWh"}
